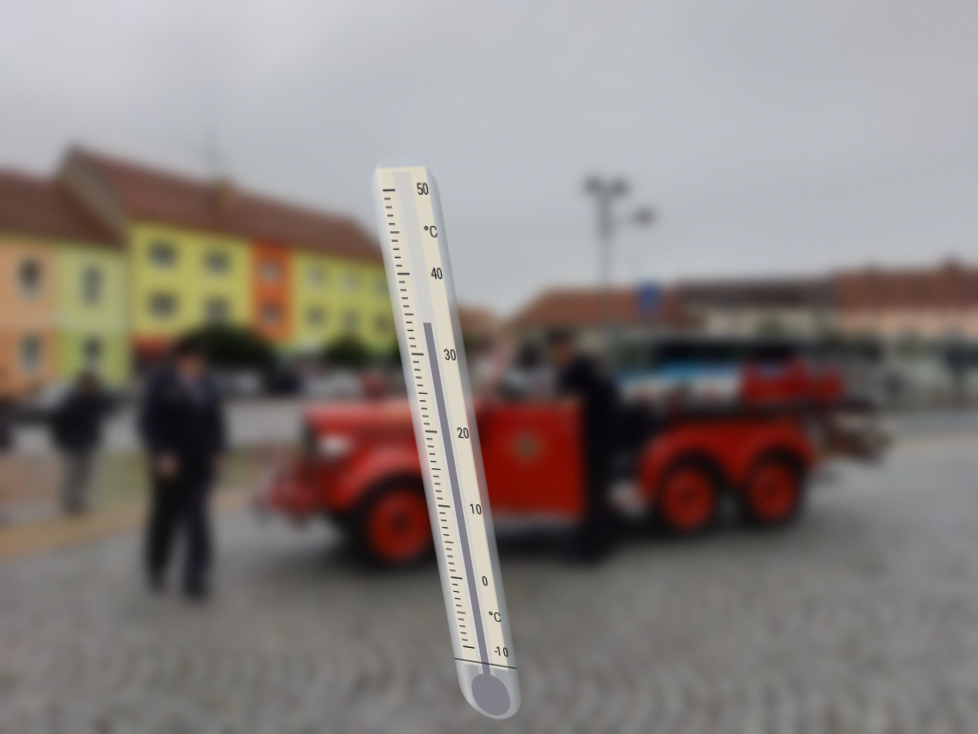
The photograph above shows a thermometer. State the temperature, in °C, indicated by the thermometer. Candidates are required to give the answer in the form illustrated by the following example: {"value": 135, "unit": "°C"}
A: {"value": 34, "unit": "°C"}
